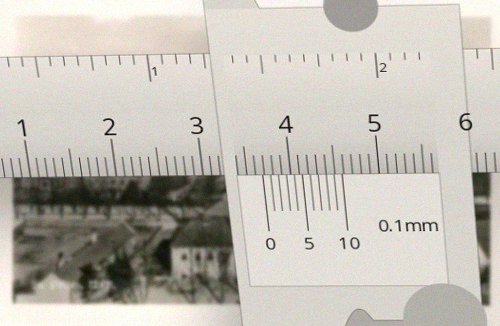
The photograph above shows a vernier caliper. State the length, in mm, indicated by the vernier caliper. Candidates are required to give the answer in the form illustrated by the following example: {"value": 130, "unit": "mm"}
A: {"value": 36.8, "unit": "mm"}
